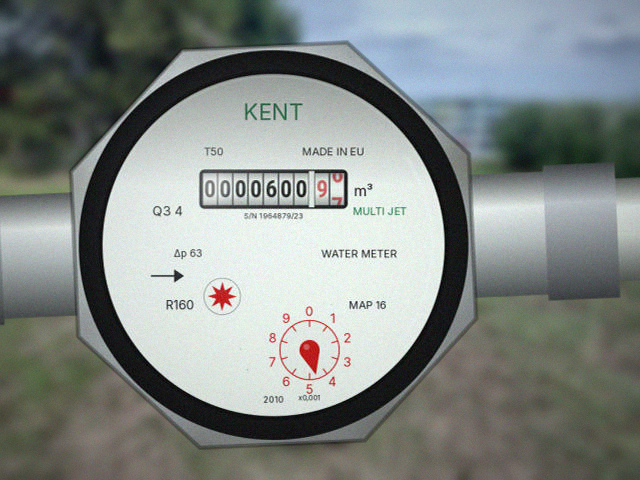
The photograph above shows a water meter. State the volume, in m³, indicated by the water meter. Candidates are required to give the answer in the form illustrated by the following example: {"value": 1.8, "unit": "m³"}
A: {"value": 600.964, "unit": "m³"}
